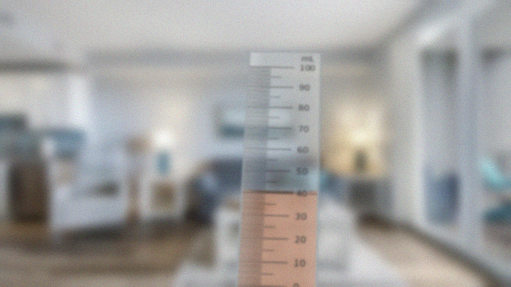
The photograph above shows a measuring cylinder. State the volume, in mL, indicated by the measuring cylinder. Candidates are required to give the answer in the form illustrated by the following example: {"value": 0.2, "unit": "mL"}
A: {"value": 40, "unit": "mL"}
